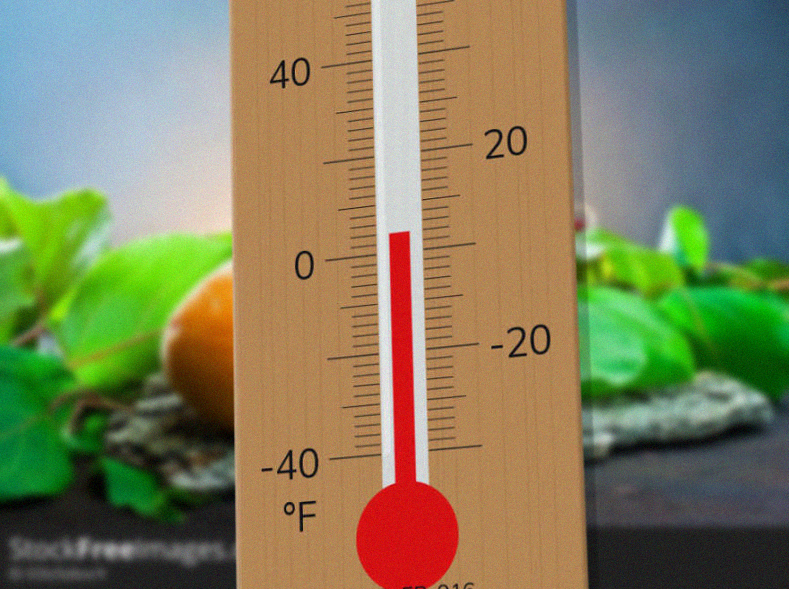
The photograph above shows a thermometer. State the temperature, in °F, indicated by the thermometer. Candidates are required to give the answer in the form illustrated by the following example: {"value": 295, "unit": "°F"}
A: {"value": 4, "unit": "°F"}
